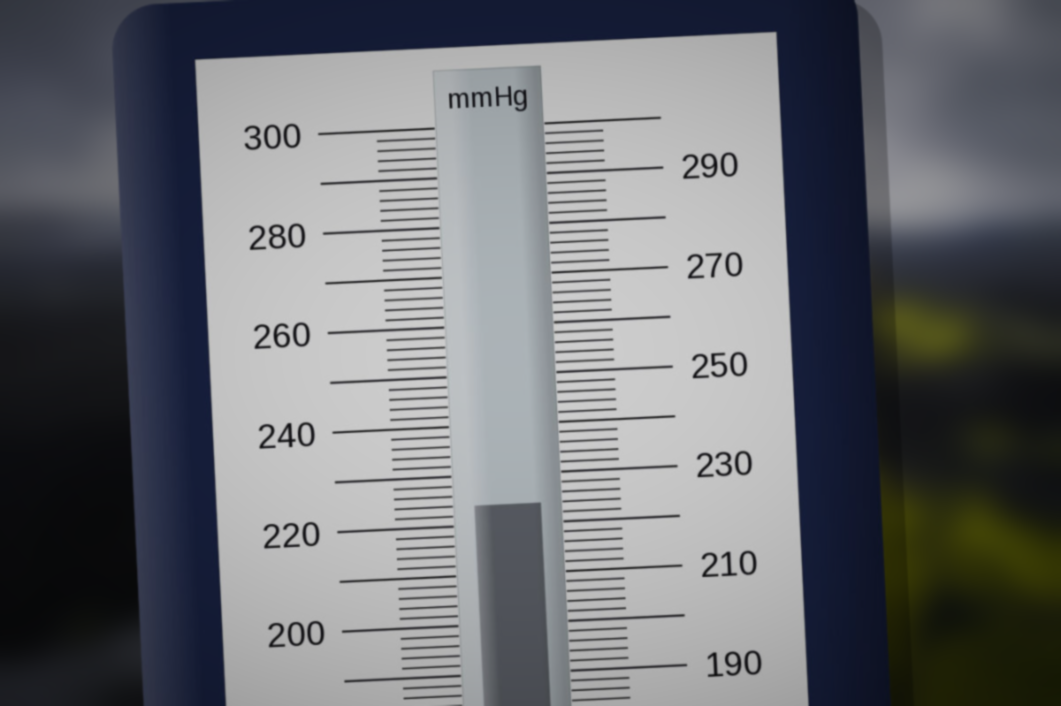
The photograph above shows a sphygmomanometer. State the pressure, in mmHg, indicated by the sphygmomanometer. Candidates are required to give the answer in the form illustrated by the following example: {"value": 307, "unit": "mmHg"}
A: {"value": 224, "unit": "mmHg"}
